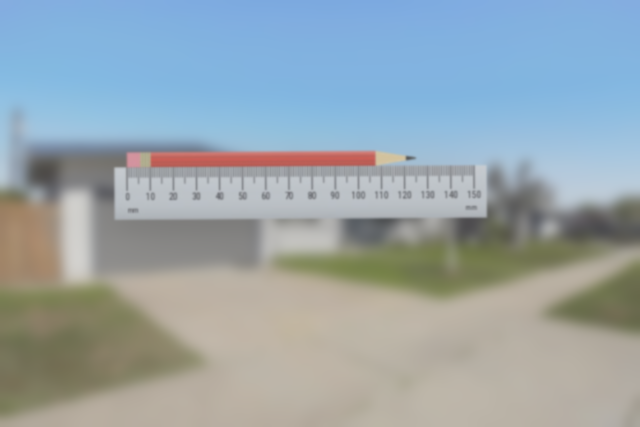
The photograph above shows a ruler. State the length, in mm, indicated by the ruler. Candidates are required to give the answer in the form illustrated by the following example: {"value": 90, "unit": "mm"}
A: {"value": 125, "unit": "mm"}
